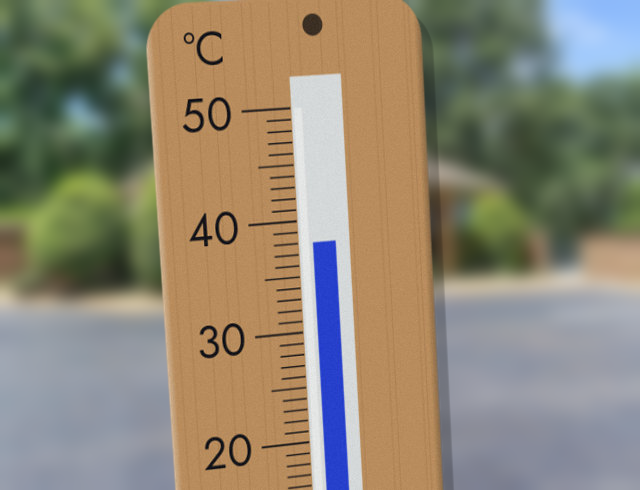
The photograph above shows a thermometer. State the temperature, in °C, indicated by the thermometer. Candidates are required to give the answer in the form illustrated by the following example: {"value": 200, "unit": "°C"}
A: {"value": 38, "unit": "°C"}
